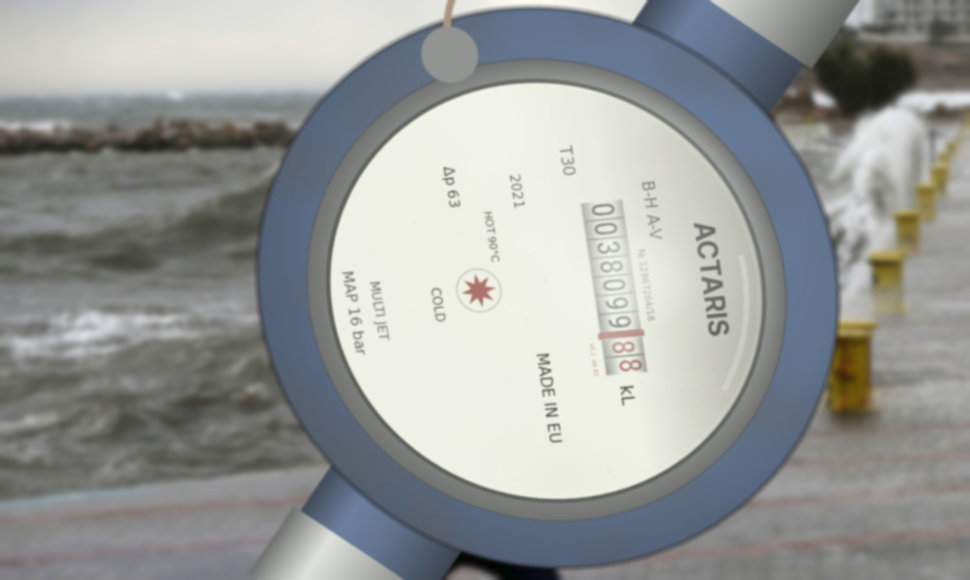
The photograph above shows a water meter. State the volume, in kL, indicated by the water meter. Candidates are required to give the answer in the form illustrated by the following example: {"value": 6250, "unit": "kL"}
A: {"value": 38099.88, "unit": "kL"}
